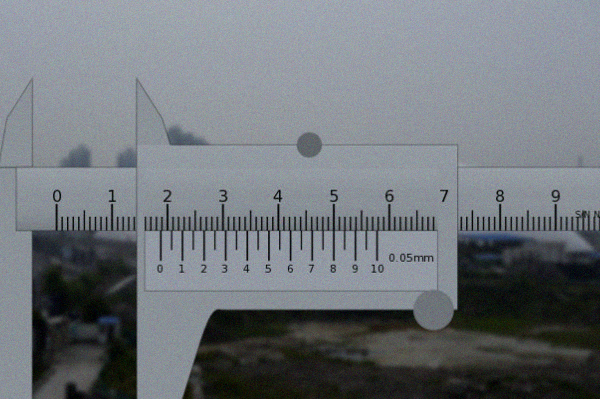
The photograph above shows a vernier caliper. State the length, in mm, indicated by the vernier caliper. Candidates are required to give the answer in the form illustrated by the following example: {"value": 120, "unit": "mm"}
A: {"value": 18.8, "unit": "mm"}
